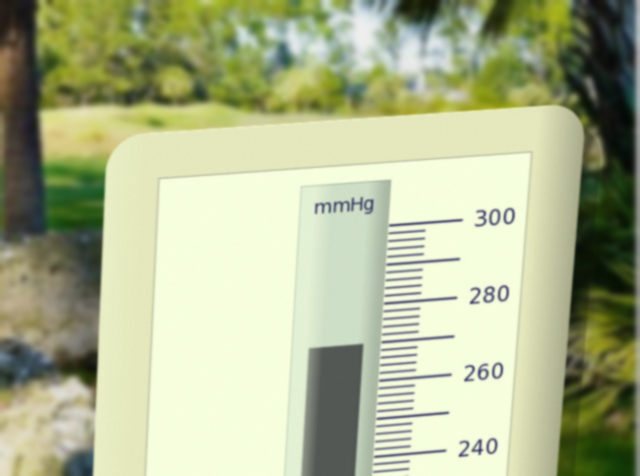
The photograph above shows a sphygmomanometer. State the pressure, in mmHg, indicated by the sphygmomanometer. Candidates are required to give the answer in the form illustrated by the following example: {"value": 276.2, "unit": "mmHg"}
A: {"value": 270, "unit": "mmHg"}
